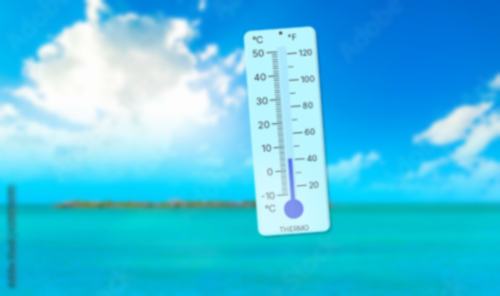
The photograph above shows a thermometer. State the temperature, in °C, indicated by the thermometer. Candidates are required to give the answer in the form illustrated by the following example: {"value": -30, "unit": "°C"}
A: {"value": 5, "unit": "°C"}
